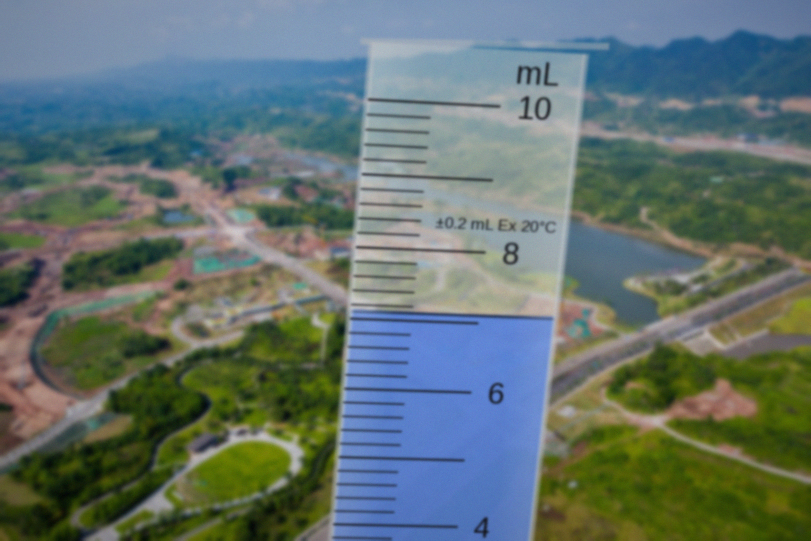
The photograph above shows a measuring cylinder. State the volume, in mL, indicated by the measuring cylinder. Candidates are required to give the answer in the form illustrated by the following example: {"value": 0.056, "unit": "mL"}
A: {"value": 7.1, "unit": "mL"}
